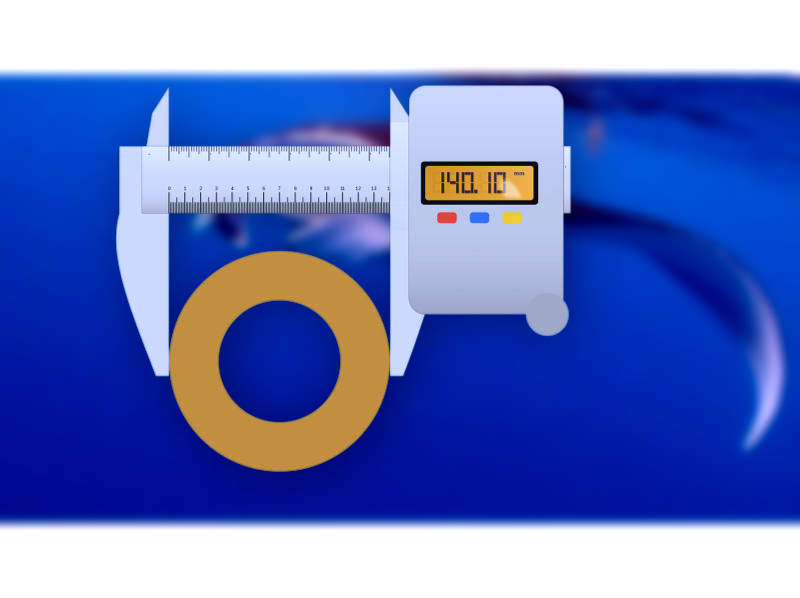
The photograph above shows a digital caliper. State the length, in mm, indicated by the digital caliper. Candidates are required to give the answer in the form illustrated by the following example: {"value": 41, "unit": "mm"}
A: {"value": 140.10, "unit": "mm"}
